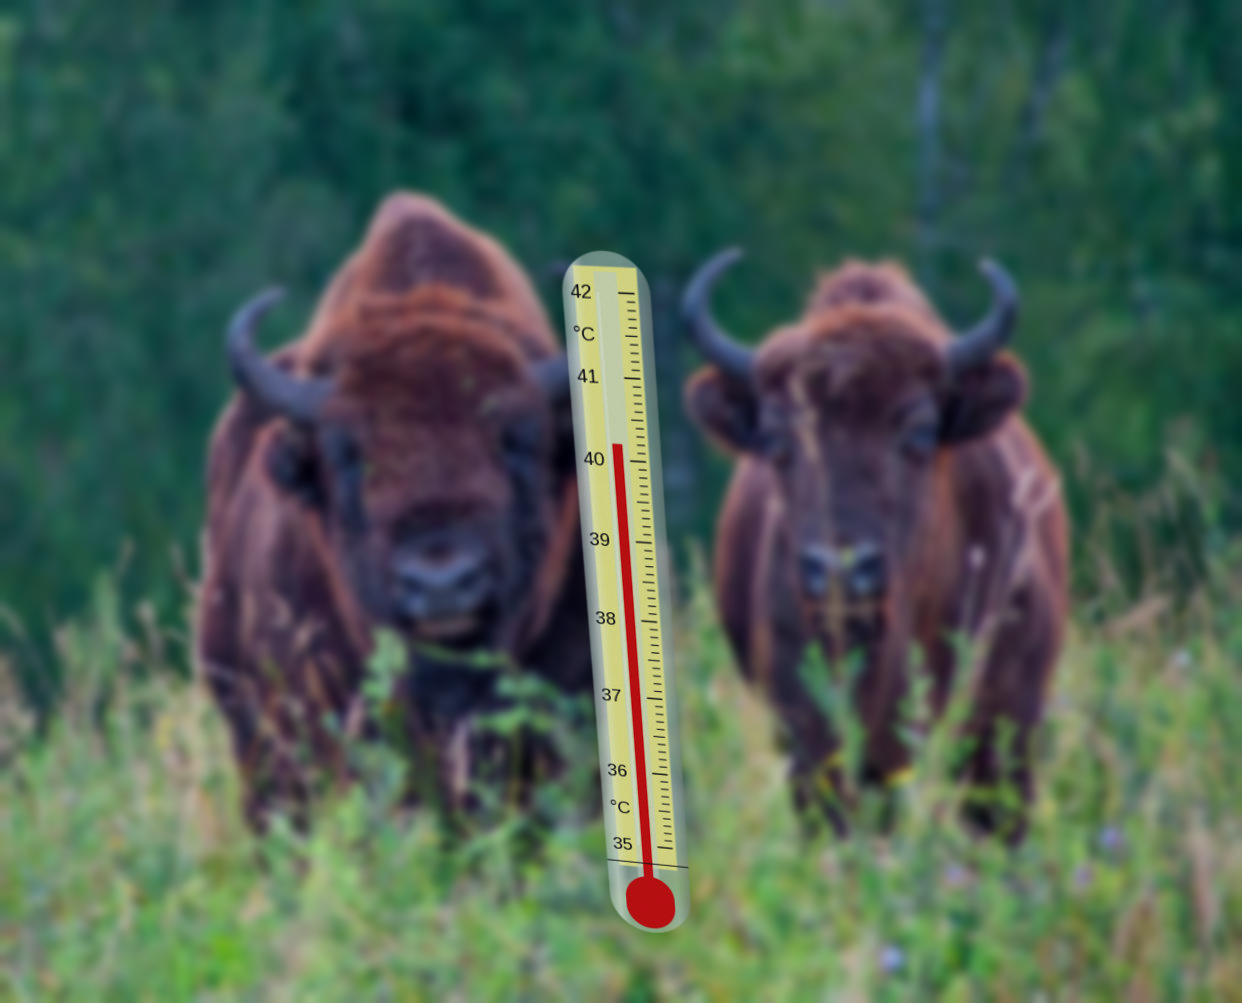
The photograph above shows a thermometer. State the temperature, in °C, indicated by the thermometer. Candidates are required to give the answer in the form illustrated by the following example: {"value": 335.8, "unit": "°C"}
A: {"value": 40.2, "unit": "°C"}
